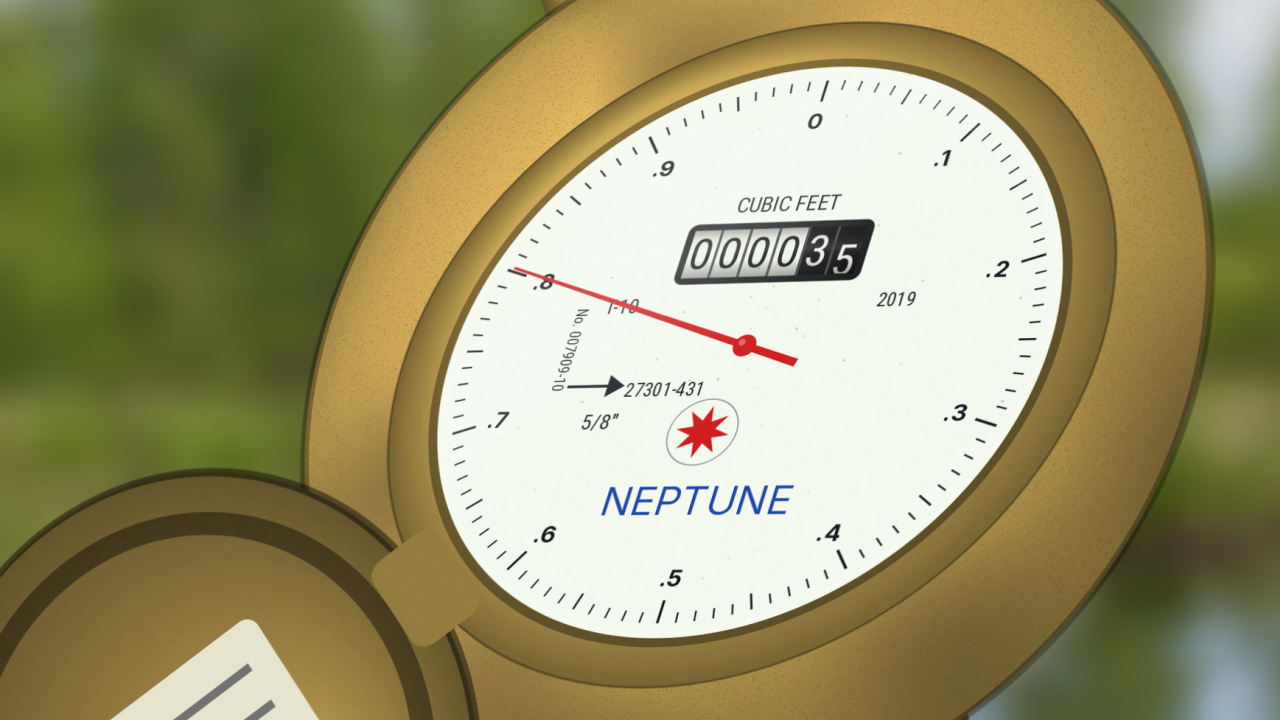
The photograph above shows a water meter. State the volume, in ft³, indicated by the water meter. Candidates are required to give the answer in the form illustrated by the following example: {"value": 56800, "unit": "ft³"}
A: {"value": 34.80, "unit": "ft³"}
